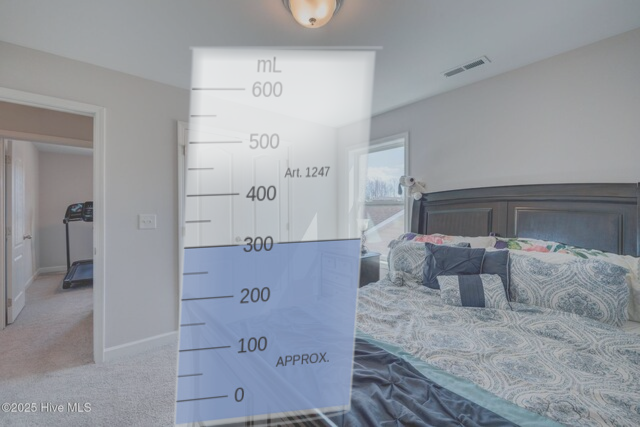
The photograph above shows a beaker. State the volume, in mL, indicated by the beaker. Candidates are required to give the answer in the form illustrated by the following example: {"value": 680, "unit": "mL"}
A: {"value": 300, "unit": "mL"}
